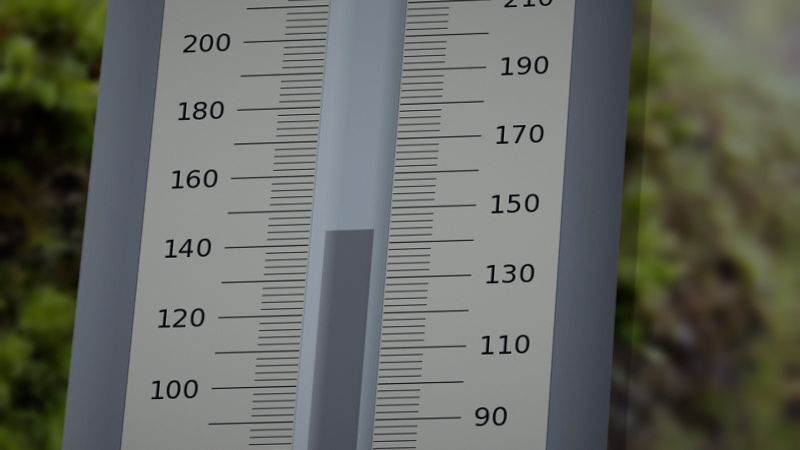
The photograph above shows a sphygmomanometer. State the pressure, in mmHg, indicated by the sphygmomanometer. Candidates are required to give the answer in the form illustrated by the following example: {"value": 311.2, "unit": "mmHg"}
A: {"value": 144, "unit": "mmHg"}
